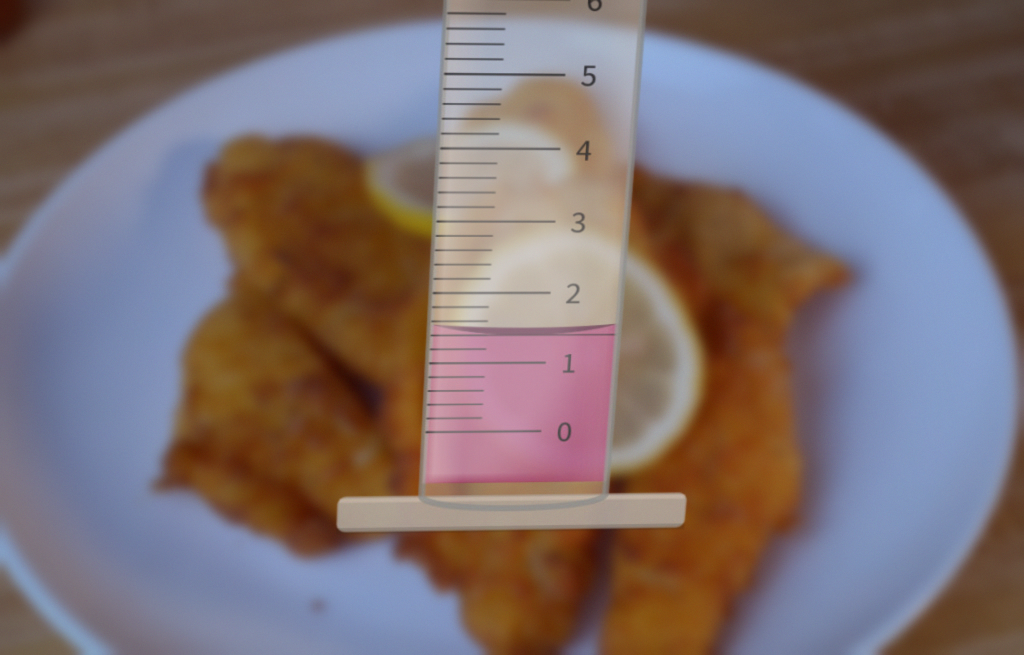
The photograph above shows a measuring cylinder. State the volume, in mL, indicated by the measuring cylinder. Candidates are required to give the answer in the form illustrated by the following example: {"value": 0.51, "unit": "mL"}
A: {"value": 1.4, "unit": "mL"}
